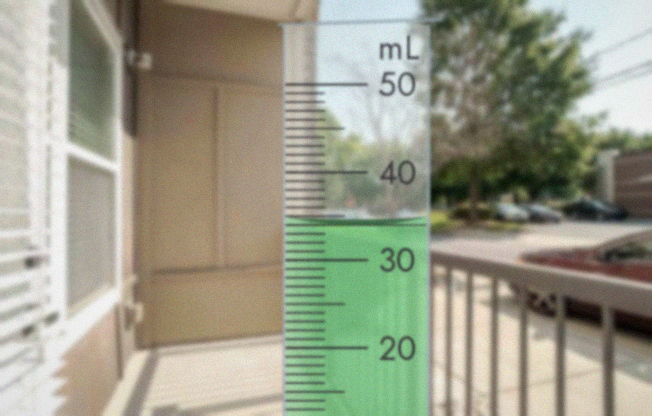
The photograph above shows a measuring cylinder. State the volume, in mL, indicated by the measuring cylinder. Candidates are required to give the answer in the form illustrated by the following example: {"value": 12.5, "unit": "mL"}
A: {"value": 34, "unit": "mL"}
